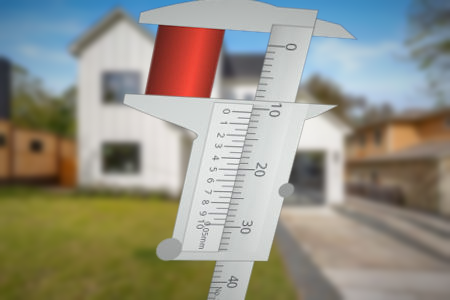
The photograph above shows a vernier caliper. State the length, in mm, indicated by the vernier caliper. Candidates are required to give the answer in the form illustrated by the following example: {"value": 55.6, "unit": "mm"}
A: {"value": 10.6, "unit": "mm"}
